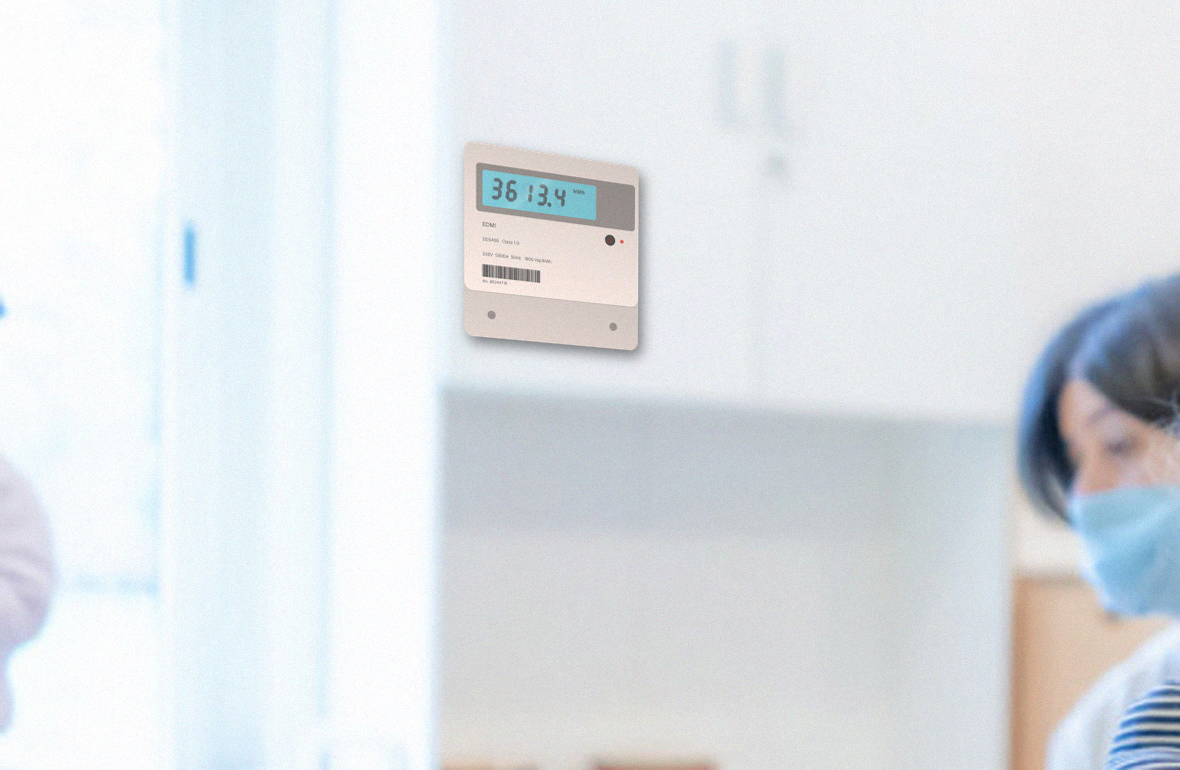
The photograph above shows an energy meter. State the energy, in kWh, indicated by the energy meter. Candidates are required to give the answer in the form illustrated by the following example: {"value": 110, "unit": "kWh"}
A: {"value": 3613.4, "unit": "kWh"}
